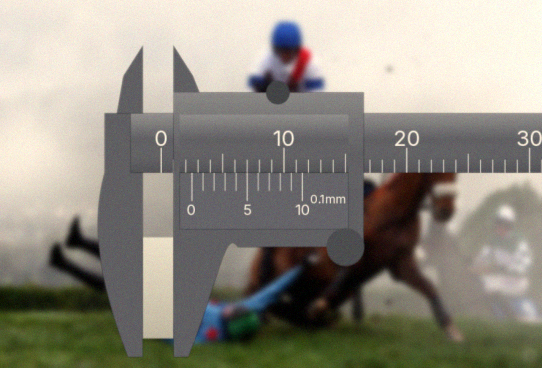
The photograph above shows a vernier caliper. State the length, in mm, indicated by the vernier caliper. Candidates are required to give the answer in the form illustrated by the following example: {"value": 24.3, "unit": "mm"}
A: {"value": 2.5, "unit": "mm"}
